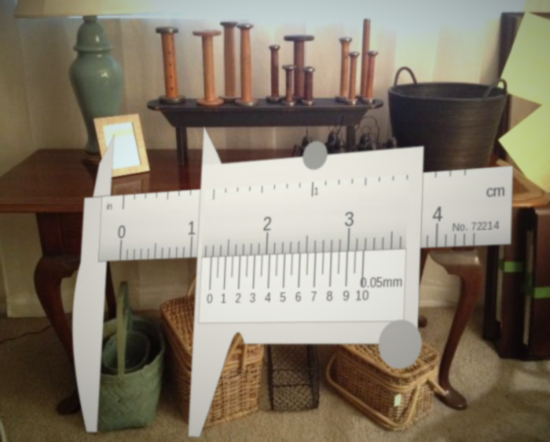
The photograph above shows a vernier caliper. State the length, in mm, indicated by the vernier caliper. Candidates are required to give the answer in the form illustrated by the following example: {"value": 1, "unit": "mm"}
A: {"value": 12.8, "unit": "mm"}
